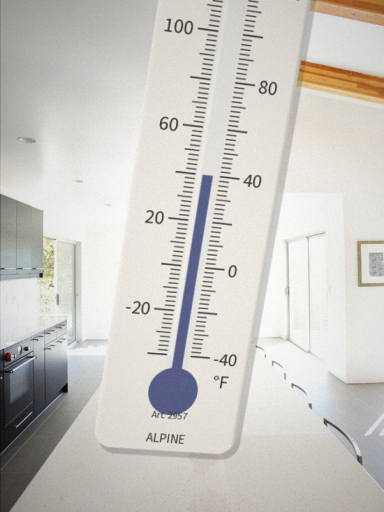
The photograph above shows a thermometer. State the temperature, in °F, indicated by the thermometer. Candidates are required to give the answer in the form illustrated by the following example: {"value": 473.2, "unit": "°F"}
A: {"value": 40, "unit": "°F"}
